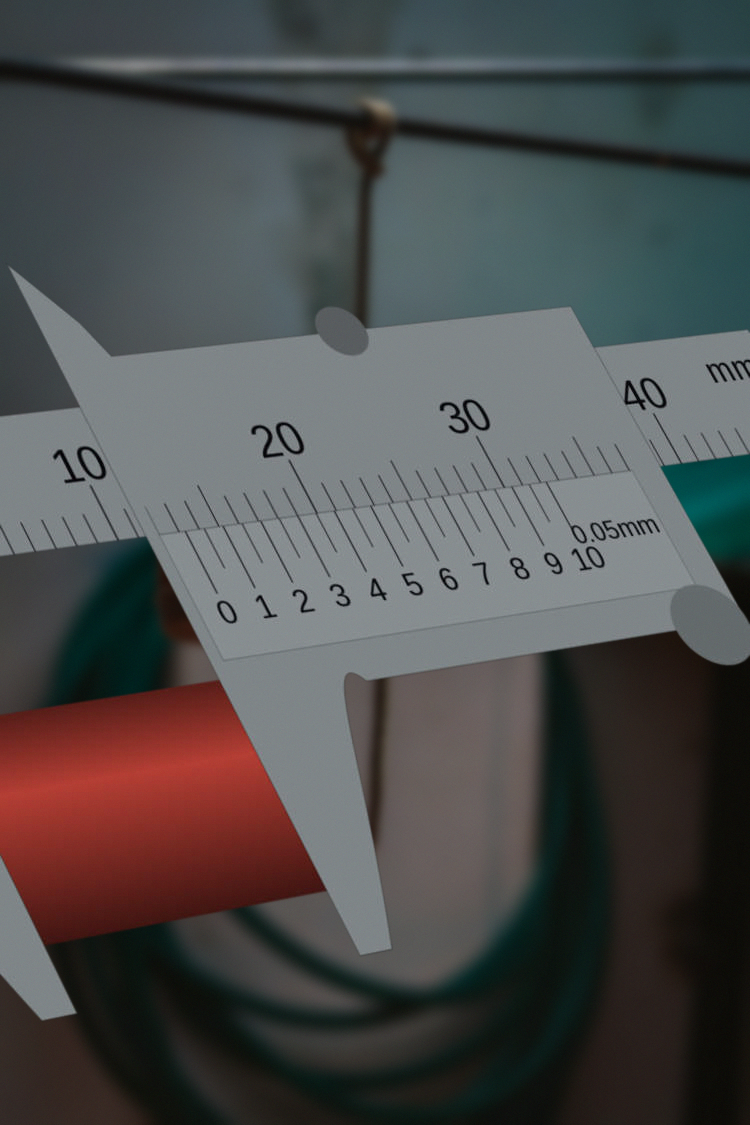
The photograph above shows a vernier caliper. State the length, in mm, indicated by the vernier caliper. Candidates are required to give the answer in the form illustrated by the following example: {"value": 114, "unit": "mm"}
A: {"value": 13.3, "unit": "mm"}
